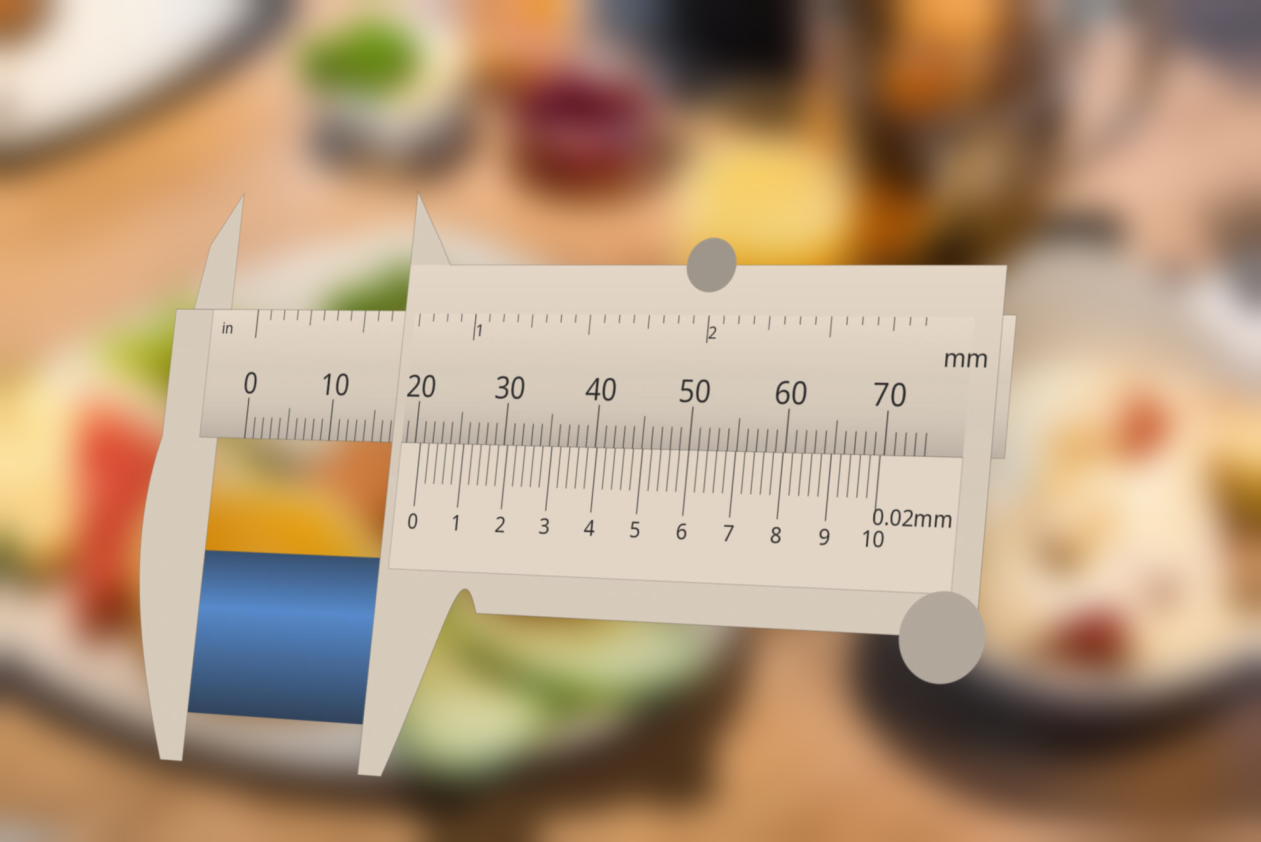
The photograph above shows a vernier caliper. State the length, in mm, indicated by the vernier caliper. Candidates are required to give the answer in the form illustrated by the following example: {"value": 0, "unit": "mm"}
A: {"value": 20.6, "unit": "mm"}
